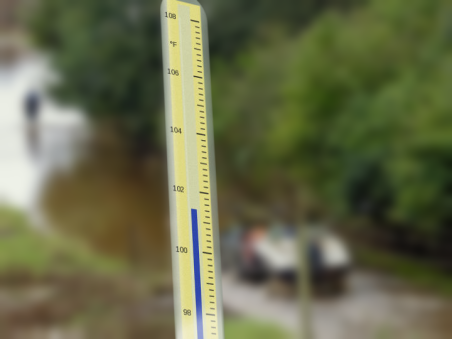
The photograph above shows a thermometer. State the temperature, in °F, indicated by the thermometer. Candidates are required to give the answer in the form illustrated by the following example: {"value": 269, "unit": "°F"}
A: {"value": 101.4, "unit": "°F"}
